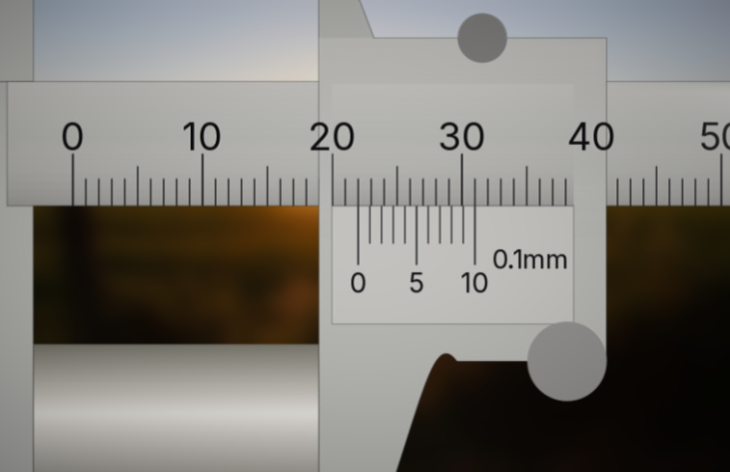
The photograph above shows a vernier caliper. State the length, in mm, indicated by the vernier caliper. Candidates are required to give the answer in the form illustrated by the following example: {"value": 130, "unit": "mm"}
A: {"value": 22.0, "unit": "mm"}
